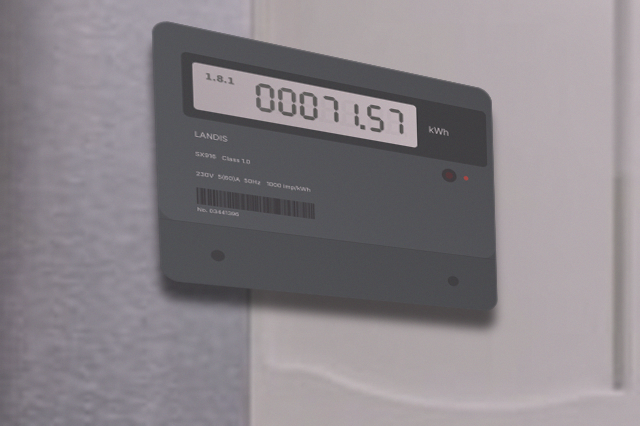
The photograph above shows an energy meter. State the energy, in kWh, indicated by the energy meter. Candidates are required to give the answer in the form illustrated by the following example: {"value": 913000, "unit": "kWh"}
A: {"value": 71.57, "unit": "kWh"}
